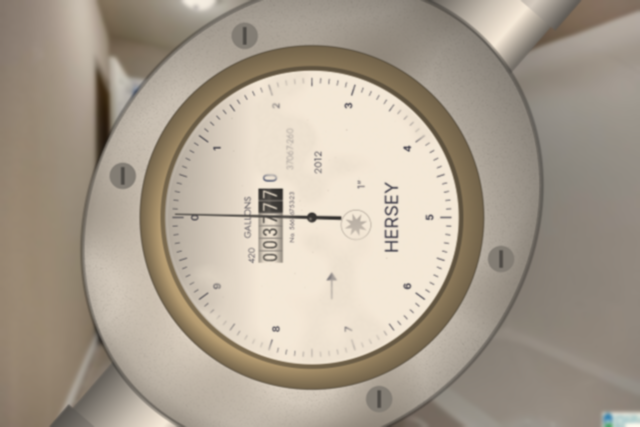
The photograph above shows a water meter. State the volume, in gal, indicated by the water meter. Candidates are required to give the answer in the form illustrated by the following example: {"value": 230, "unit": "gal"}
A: {"value": 37770.0, "unit": "gal"}
